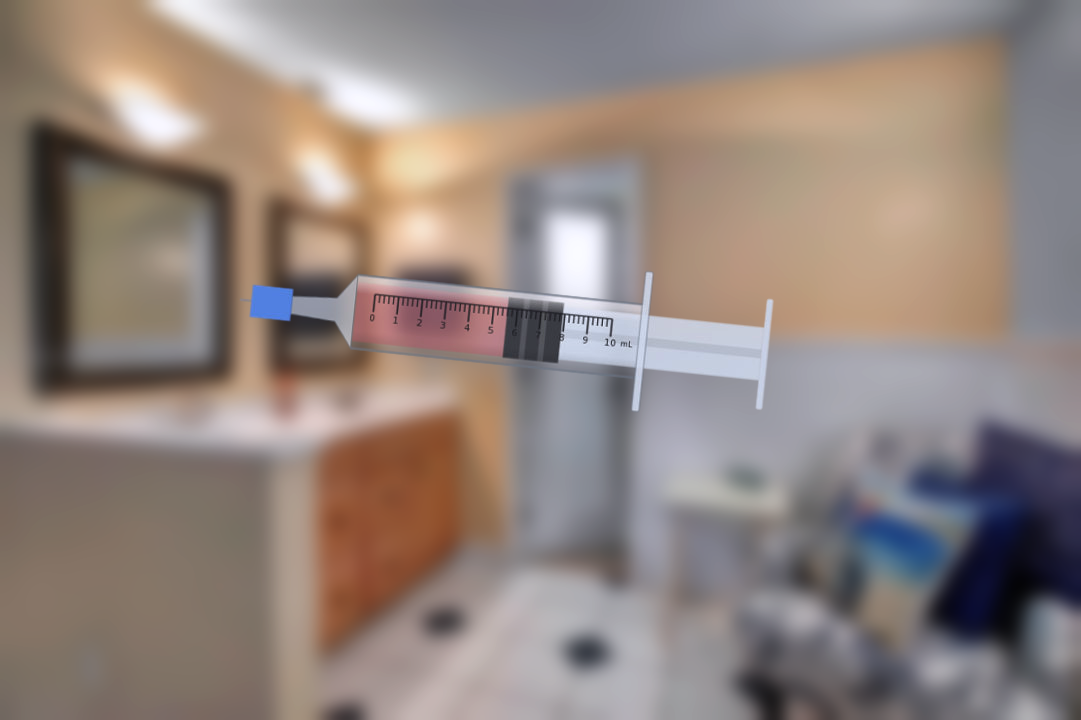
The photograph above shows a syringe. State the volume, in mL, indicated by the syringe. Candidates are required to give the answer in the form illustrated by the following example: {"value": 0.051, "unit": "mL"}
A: {"value": 5.6, "unit": "mL"}
